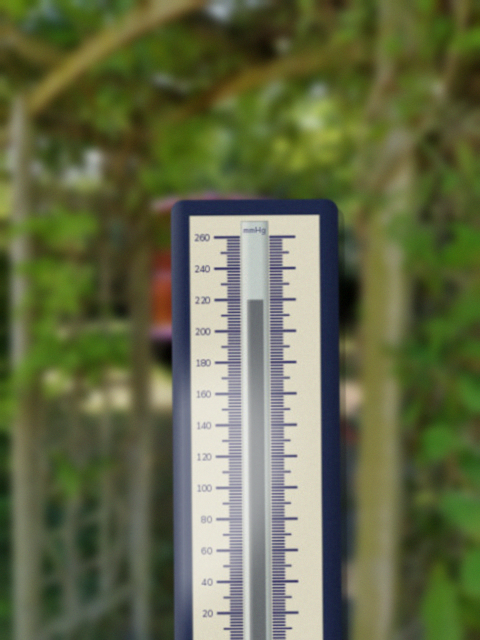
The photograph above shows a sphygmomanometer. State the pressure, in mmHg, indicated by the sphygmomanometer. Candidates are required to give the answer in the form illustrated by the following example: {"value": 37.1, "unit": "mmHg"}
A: {"value": 220, "unit": "mmHg"}
